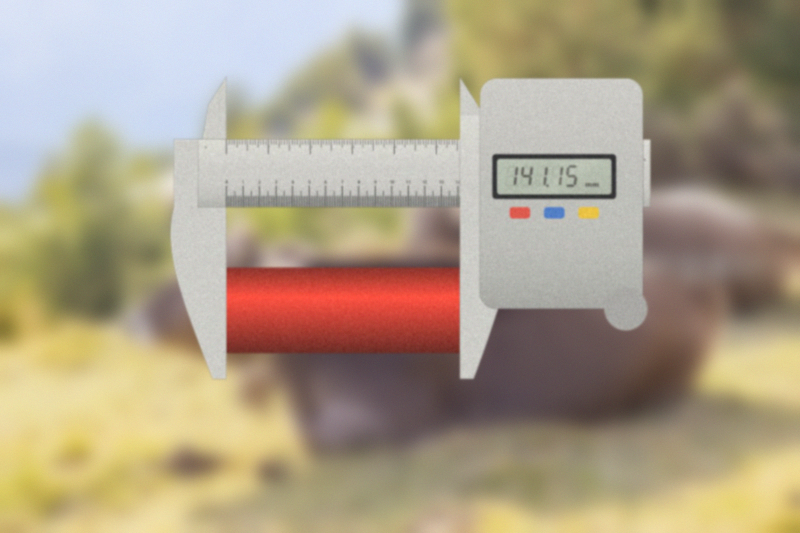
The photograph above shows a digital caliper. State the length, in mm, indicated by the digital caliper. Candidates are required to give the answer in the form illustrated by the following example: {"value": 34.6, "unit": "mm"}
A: {"value": 141.15, "unit": "mm"}
